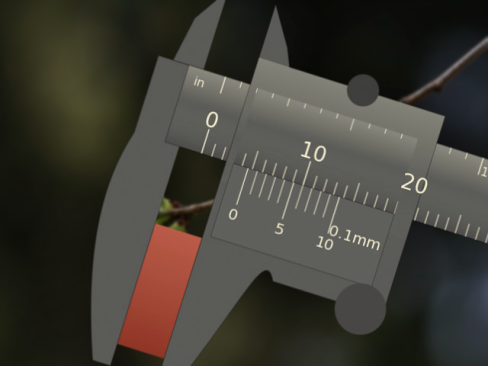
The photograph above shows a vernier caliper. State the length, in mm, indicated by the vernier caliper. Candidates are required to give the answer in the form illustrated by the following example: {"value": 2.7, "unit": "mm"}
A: {"value": 4.6, "unit": "mm"}
